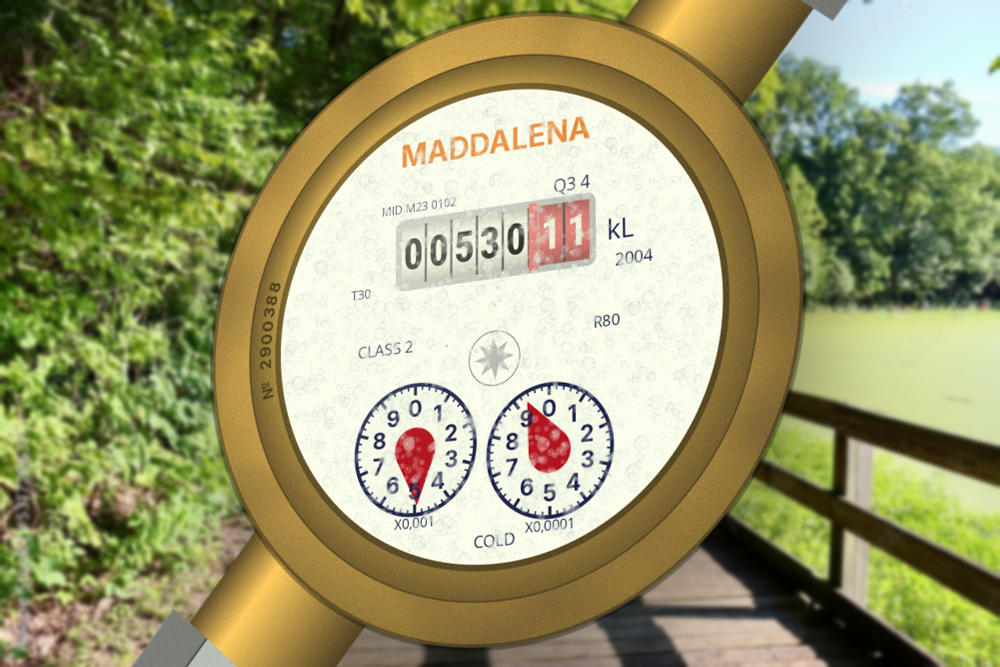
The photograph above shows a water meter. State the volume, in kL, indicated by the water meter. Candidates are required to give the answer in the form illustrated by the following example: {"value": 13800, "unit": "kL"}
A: {"value": 530.1149, "unit": "kL"}
